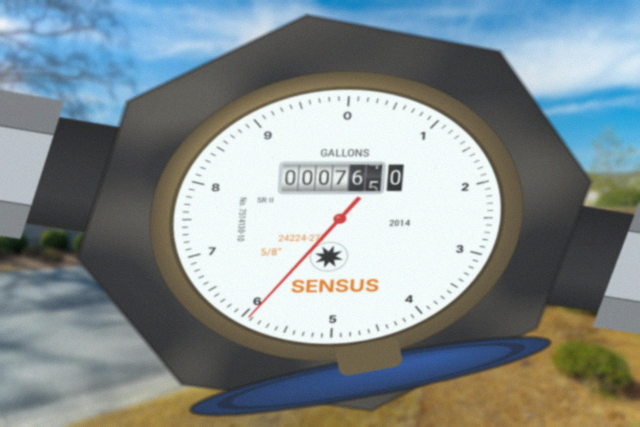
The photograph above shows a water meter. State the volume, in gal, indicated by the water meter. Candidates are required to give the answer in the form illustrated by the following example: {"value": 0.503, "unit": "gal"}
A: {"value": 7645.9, "unit": "gal"}
